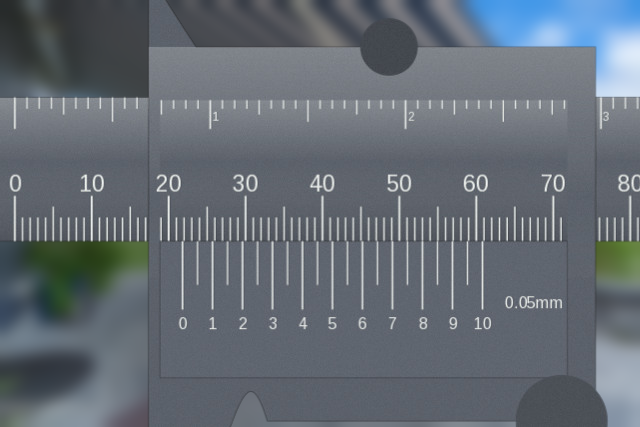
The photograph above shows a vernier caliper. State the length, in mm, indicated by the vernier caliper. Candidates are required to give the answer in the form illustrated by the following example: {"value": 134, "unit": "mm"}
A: {"value": 21.8, "unit": "mm"}
